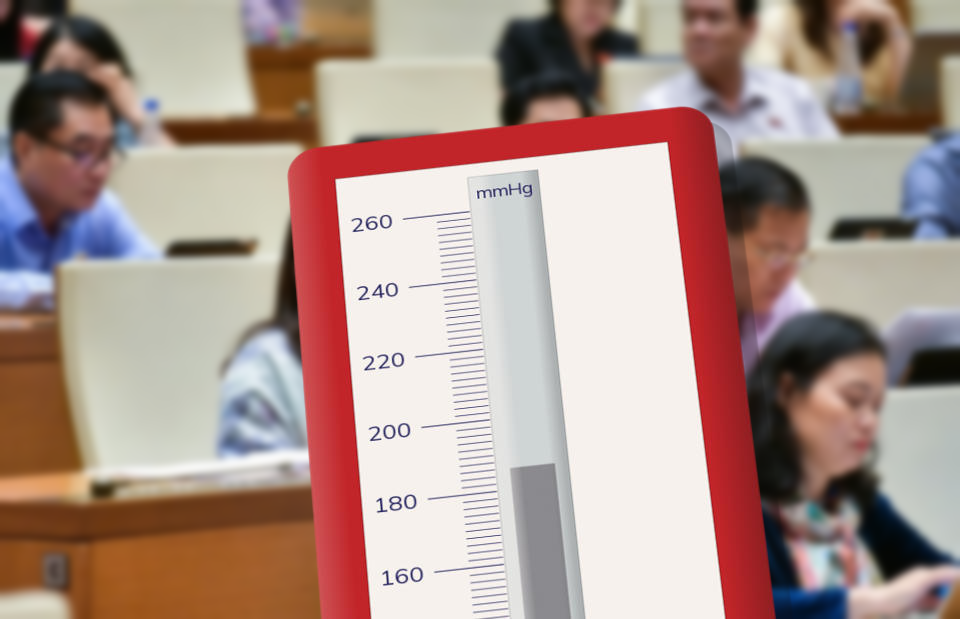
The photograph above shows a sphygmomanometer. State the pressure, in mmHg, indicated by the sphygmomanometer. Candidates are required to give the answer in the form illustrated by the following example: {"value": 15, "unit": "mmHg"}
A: {"value": 186, "unit": "mmHg"}
